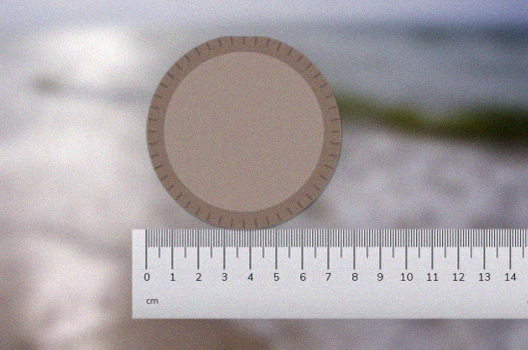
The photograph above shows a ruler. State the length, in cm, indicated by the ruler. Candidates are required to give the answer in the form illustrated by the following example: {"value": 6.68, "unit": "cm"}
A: {"value": 7.5, "unit": "cm"}
